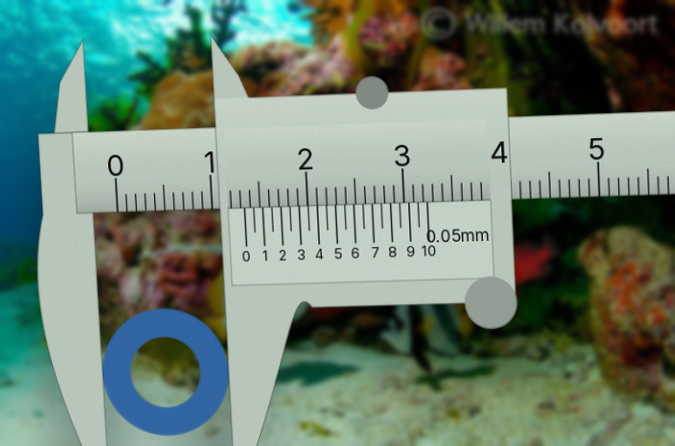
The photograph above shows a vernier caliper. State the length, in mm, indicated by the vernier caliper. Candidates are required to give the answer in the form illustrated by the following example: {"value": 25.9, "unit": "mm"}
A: {"value": 13.4, "unit": "mm"}
